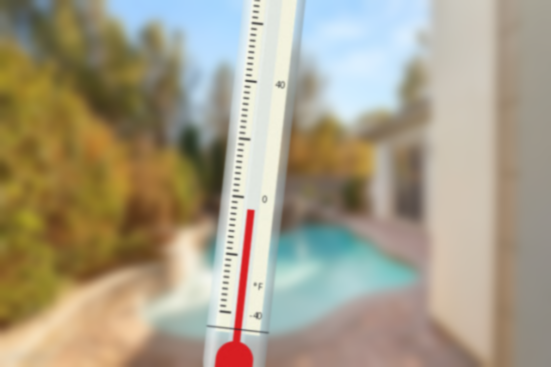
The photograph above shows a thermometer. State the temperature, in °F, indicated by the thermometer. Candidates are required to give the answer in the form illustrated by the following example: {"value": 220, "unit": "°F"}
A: {"value": -4, "unit": "°F"}
